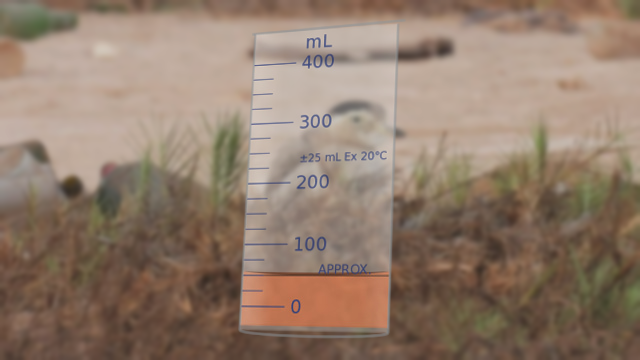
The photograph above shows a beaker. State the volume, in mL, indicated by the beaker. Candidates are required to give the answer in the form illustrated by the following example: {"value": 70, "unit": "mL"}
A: {"value": 50, "unit": "mL"}
